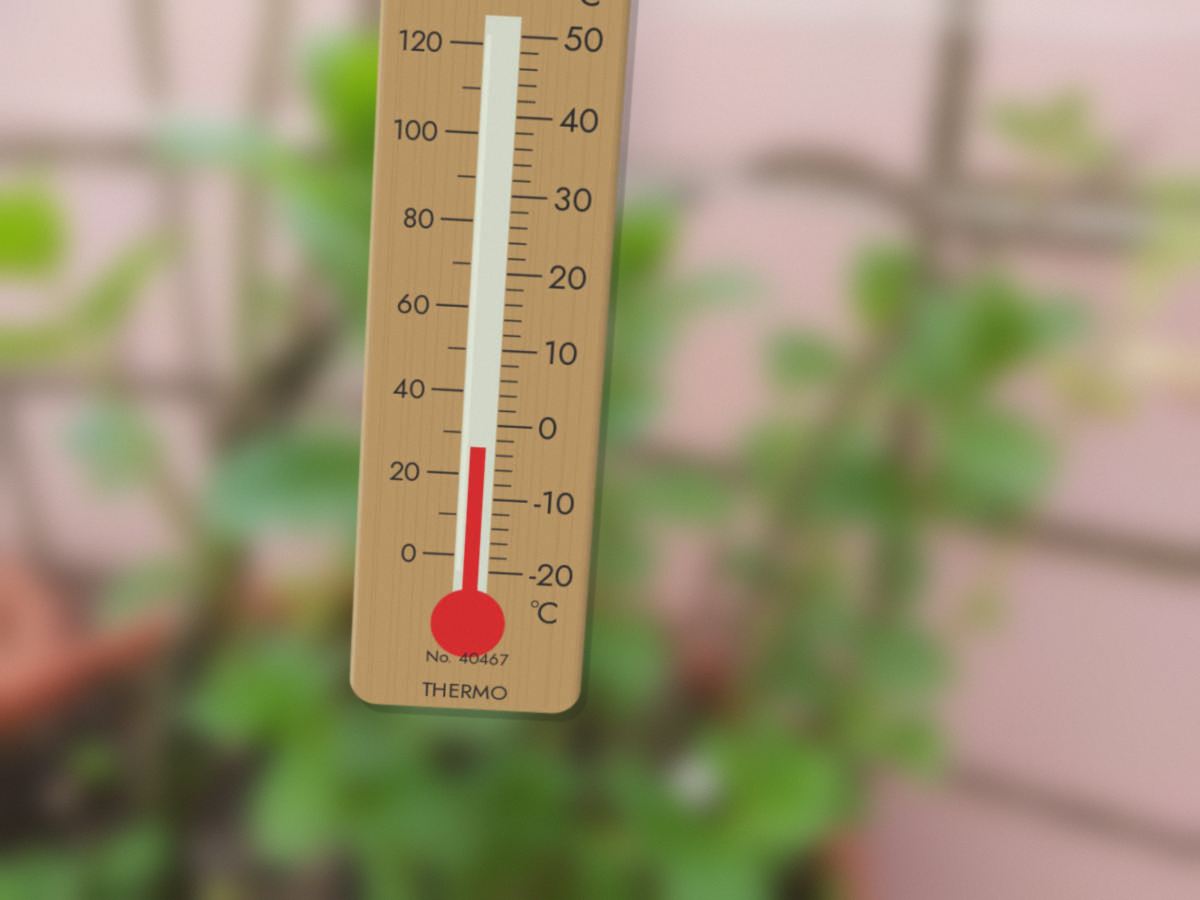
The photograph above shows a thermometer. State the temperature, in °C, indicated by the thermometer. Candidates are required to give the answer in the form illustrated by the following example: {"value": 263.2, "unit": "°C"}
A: {"value": -3, "unit": "°C"}
